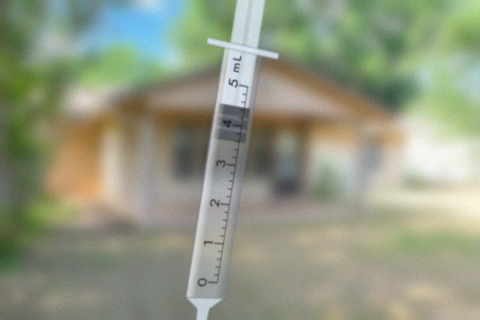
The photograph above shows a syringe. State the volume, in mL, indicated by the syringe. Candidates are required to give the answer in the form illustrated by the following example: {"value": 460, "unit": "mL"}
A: {"value": 3.6, "unit": "mL"}
